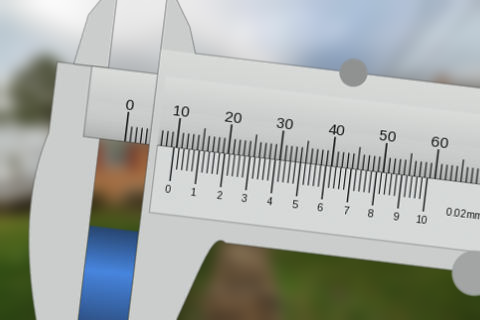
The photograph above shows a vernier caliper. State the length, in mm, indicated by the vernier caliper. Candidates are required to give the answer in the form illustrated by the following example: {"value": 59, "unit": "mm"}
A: {"value": 9.5, "unit": "mm"}
